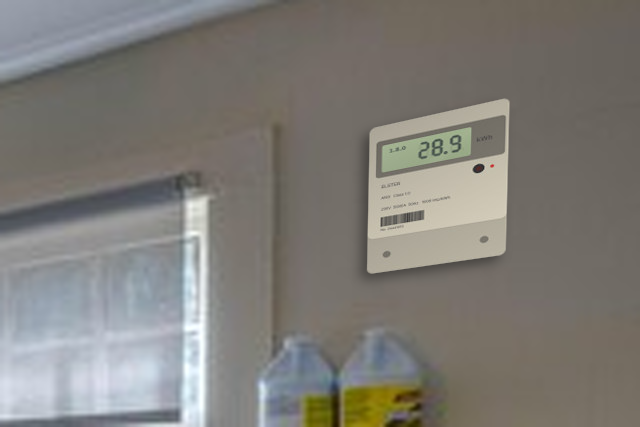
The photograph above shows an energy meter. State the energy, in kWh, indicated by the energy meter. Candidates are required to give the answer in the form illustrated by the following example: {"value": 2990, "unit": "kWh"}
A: {"value": 28.9, "unit": "kWh"}
